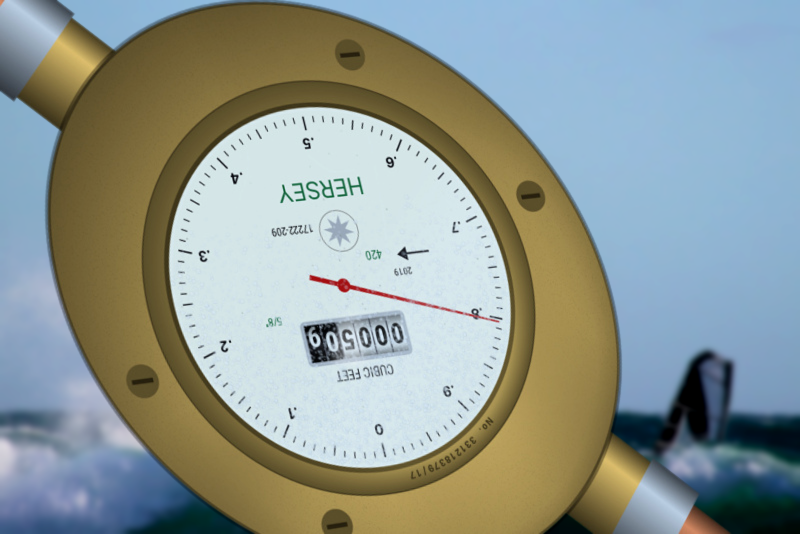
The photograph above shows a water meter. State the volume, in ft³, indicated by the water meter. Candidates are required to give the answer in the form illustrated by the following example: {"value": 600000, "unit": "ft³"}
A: {"value": 508.80, "unit": "ft³"}
